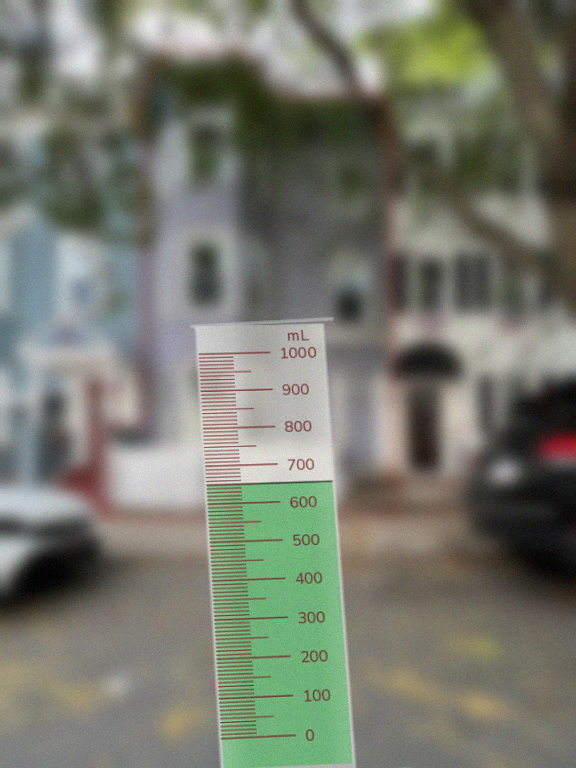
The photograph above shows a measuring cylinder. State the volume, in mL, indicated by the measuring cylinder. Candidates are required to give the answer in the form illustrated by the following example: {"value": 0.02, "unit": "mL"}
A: {"value": 650, "unit": "mL"}
